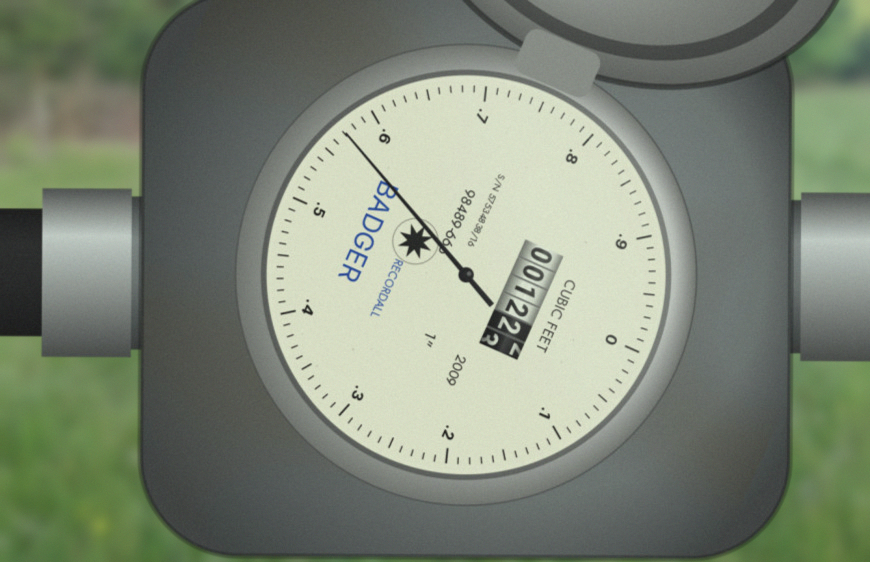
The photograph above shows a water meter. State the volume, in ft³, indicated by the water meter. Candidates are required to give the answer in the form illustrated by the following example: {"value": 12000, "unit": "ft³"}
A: {"value": 1222.57, "unit": "ft³"}
